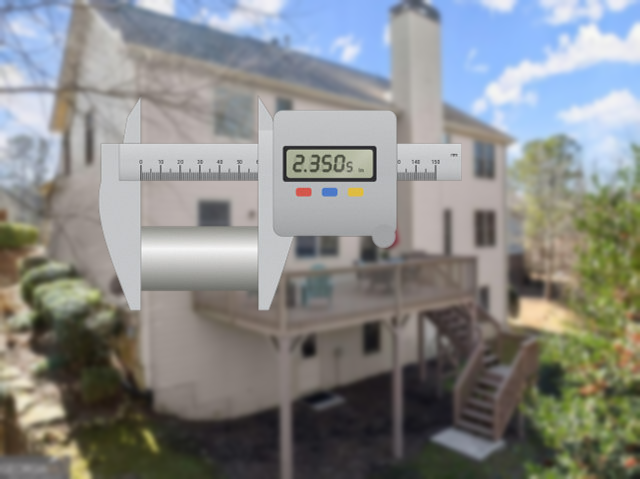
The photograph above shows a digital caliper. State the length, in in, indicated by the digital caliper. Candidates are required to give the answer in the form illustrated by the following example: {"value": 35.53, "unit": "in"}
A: {"value": 2.3505, "unit": "in"}
